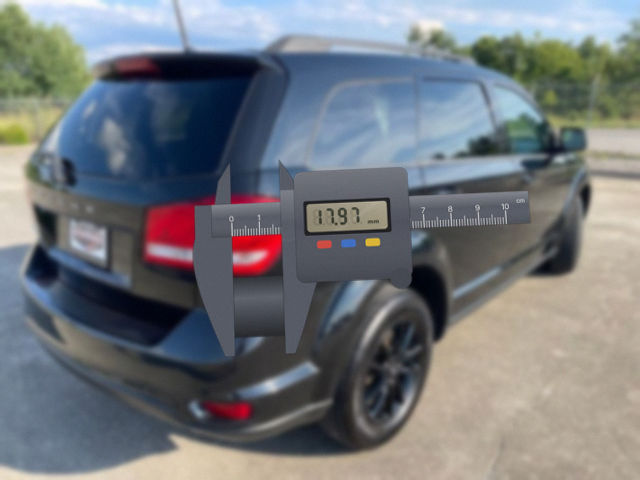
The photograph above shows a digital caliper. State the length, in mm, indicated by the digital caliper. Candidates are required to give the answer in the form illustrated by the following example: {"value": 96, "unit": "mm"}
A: {"value": 17.97, "unit": "mm"}
